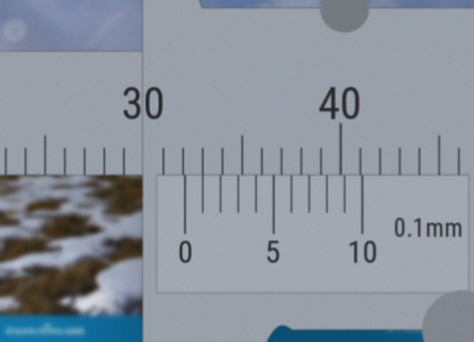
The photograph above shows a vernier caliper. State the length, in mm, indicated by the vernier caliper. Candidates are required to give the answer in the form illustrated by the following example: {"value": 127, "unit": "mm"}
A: {"value": 32.1, "unit": "mm"}
